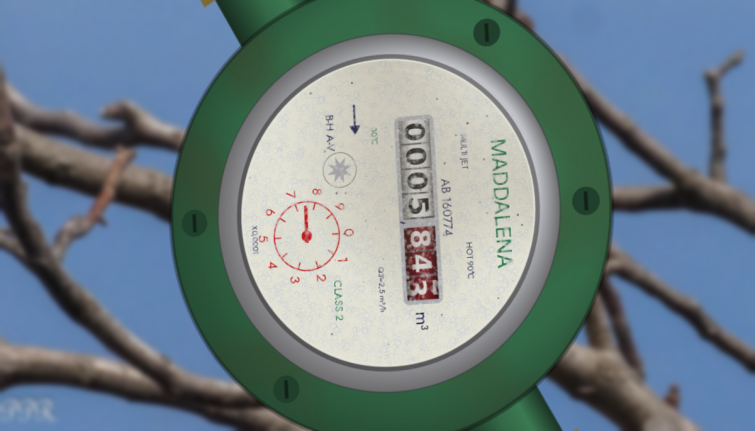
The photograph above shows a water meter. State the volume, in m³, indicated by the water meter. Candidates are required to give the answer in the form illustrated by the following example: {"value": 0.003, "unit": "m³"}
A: {"value": 5.8427, "unit": "m³"}
